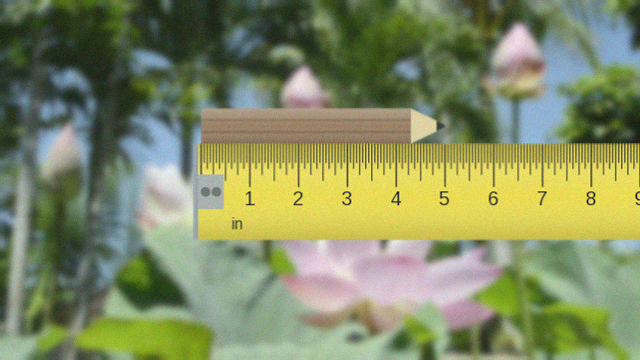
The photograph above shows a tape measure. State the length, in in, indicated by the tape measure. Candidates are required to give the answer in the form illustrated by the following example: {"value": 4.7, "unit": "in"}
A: {"value": 5, "unit": "in"}
